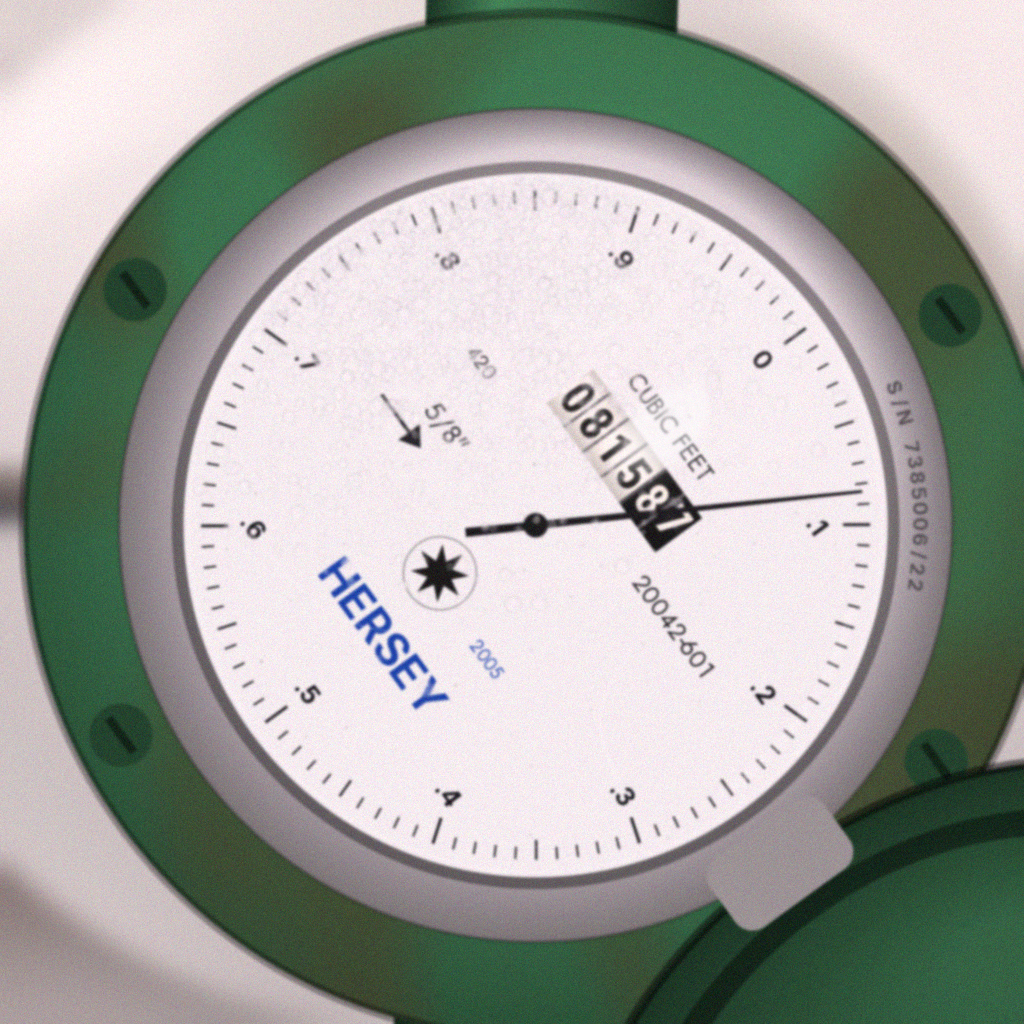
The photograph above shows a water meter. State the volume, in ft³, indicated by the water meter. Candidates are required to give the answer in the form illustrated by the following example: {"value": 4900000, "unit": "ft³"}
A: {"value": 81587.08, "unit": "ft³"}
